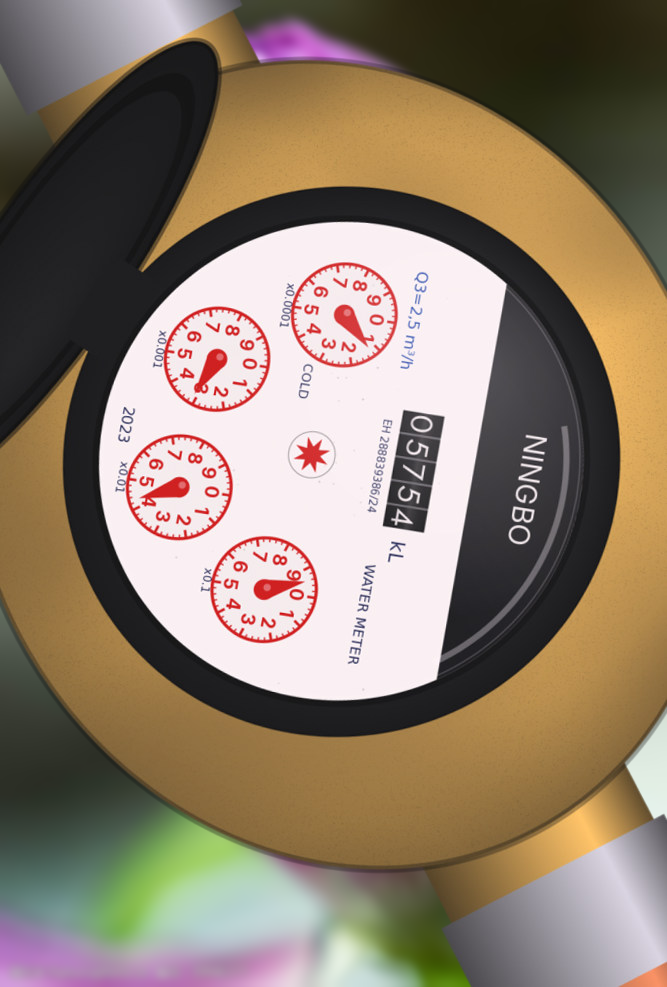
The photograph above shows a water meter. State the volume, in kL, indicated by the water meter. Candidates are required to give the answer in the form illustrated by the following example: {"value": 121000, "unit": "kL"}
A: {"value": 5753.9431, "unit": "kL"}
